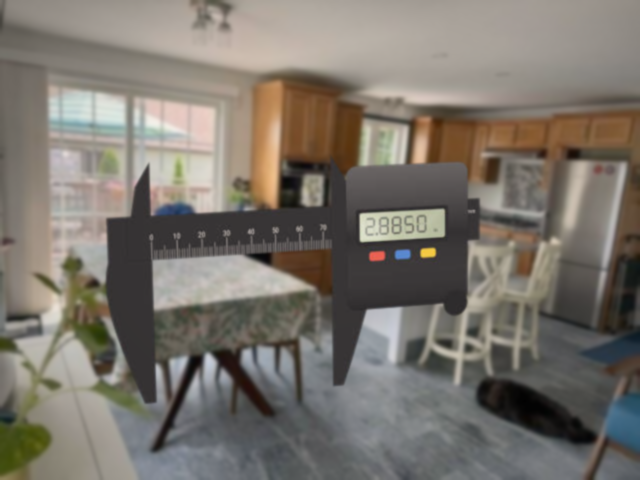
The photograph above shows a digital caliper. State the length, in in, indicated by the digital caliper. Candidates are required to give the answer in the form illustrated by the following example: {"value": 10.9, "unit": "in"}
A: {"value": 2.8850, "unit": "in"}
